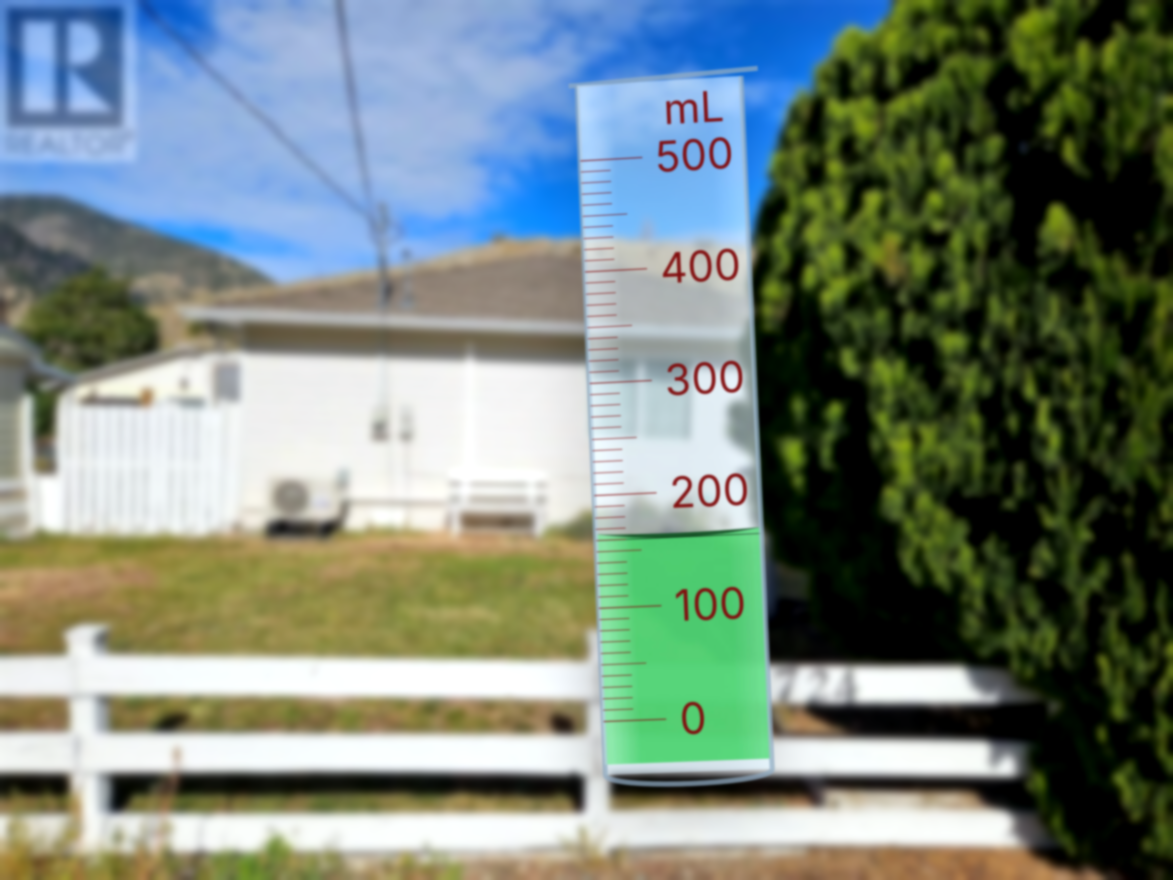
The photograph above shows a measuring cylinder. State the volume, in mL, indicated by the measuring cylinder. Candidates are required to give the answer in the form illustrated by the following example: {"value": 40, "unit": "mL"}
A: {"value": 160, "unit": "mL"}
